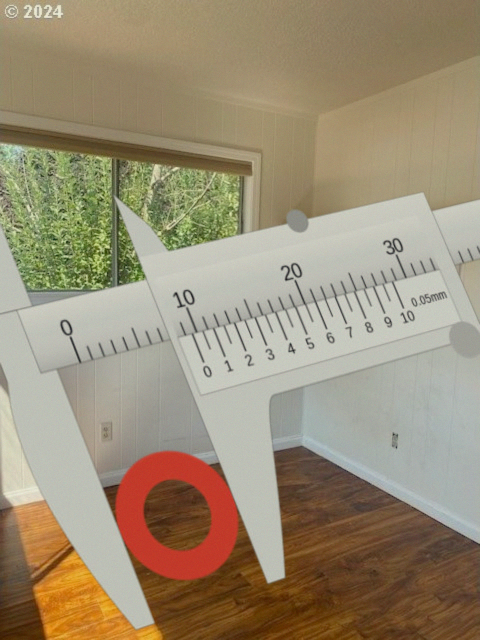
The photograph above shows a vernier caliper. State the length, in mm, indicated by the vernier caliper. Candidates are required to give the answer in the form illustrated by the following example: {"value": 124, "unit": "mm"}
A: {"value": 9.6, "unit": "mm"}
